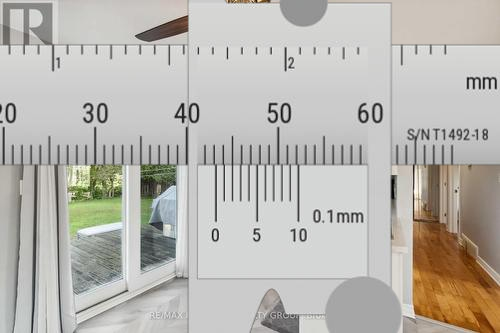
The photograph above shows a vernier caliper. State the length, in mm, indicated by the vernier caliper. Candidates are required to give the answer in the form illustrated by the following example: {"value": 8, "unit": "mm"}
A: {"value": 43.2, "unit": "mm"}
